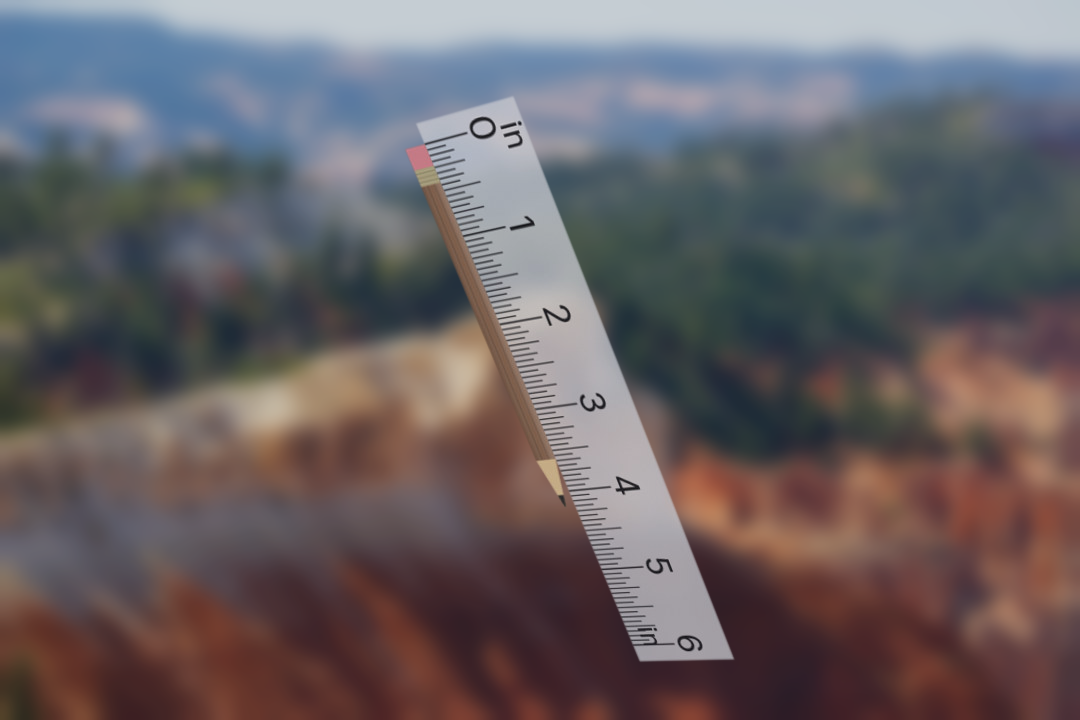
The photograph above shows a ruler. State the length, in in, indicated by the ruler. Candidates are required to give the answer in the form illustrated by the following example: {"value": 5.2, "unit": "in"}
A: {"value": 4.1875, "unit": "in"}
